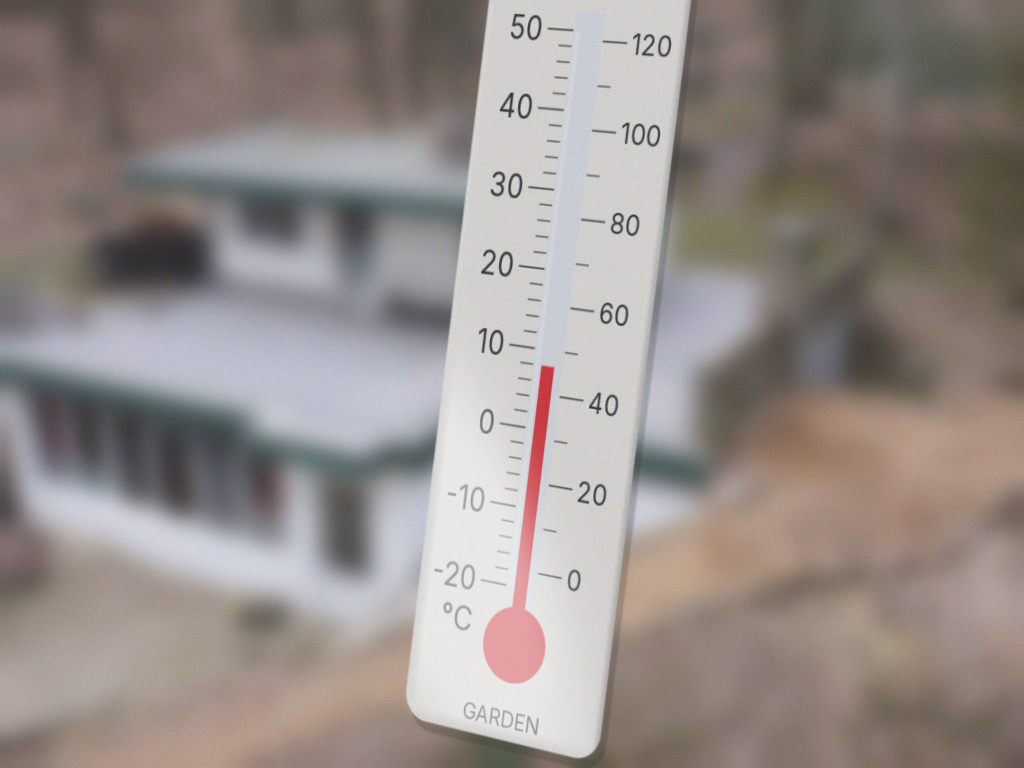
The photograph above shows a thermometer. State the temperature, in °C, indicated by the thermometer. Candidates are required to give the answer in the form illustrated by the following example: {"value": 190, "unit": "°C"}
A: {"value": 8, "unit": "°C"}
